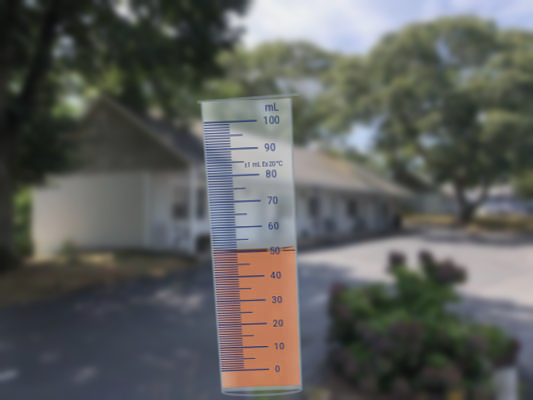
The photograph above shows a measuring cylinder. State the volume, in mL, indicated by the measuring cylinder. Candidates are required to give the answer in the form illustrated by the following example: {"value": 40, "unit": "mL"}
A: {"value": 50, "unit": "mL"}
